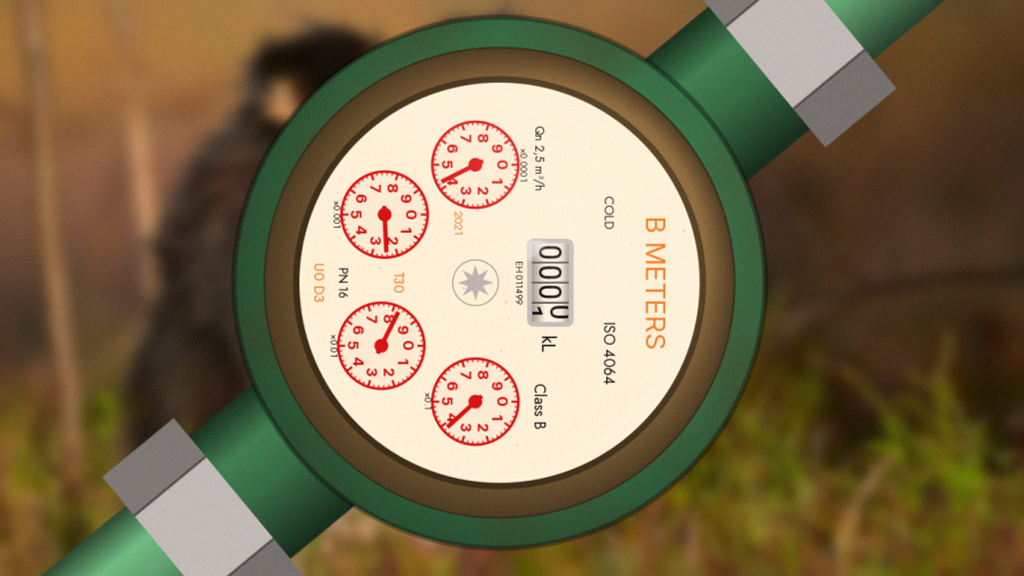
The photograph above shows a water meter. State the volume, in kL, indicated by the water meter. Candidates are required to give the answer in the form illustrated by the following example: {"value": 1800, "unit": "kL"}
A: {"value": 0.3824, "unit": "kL"}
